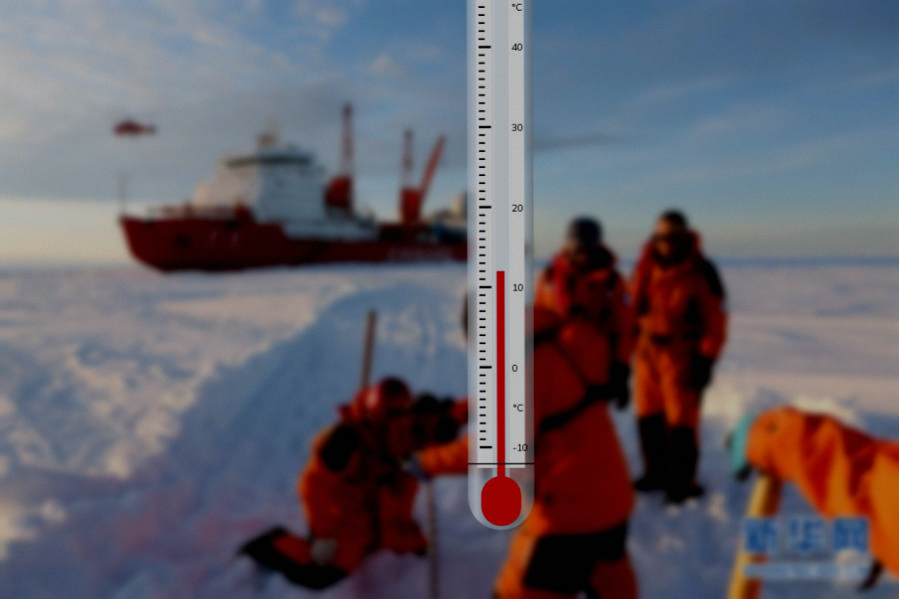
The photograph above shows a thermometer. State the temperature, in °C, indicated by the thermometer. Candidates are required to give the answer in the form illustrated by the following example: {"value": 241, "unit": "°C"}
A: {"value": 12, "unit": "°C"}
